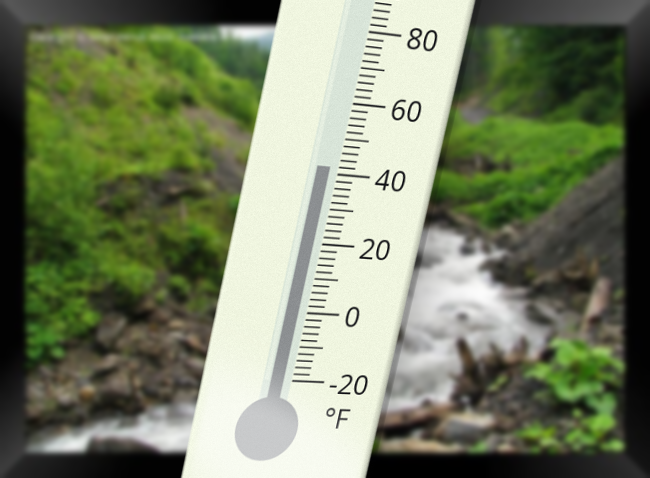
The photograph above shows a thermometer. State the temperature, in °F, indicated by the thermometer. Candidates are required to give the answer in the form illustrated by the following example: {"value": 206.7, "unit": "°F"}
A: {"value": 42, "unit": "°F"}
